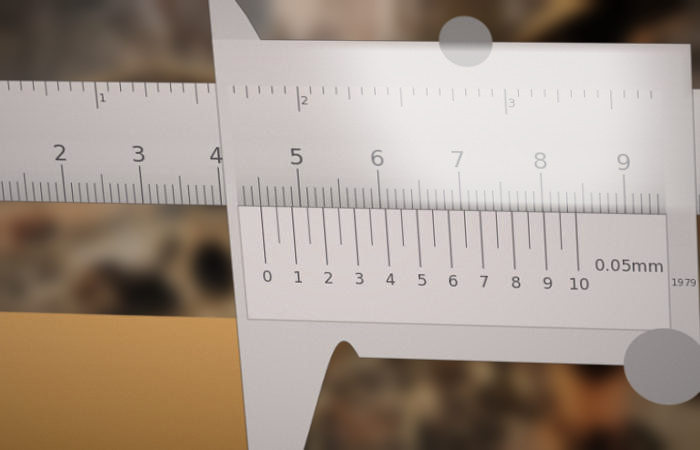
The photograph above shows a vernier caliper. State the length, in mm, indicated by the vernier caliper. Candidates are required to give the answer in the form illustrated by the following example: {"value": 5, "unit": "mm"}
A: {"value": 45.0, "unit": "mm"}
